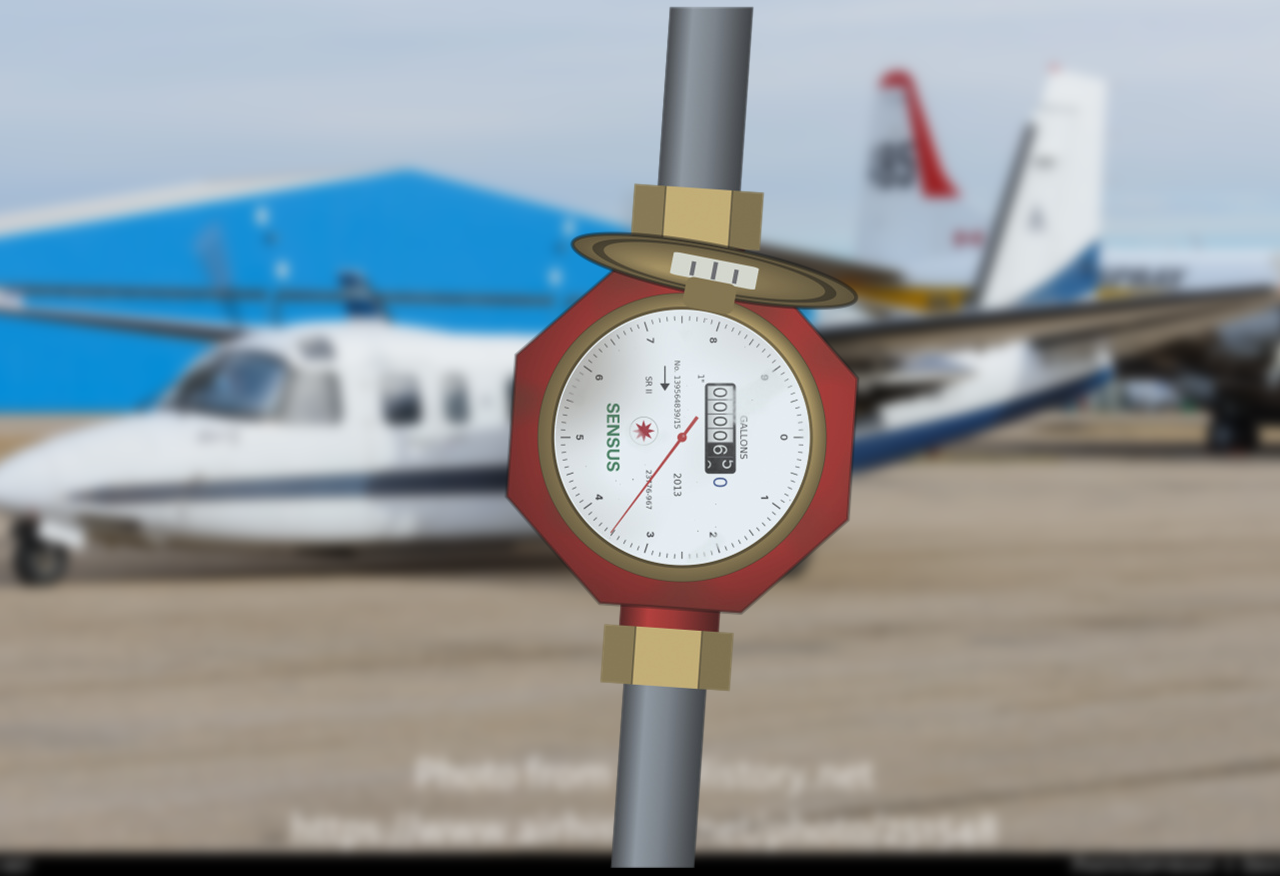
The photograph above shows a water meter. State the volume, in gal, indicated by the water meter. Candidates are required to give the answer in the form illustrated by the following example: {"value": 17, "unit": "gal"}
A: {"value": 653.5, "unit": "gal"}
